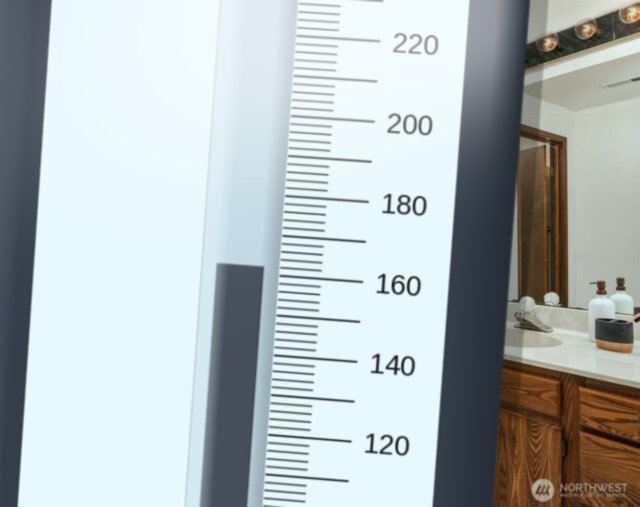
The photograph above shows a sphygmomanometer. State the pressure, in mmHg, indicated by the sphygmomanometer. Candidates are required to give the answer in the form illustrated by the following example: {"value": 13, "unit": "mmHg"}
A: {"value": 162, "unit": "mmHg"}
